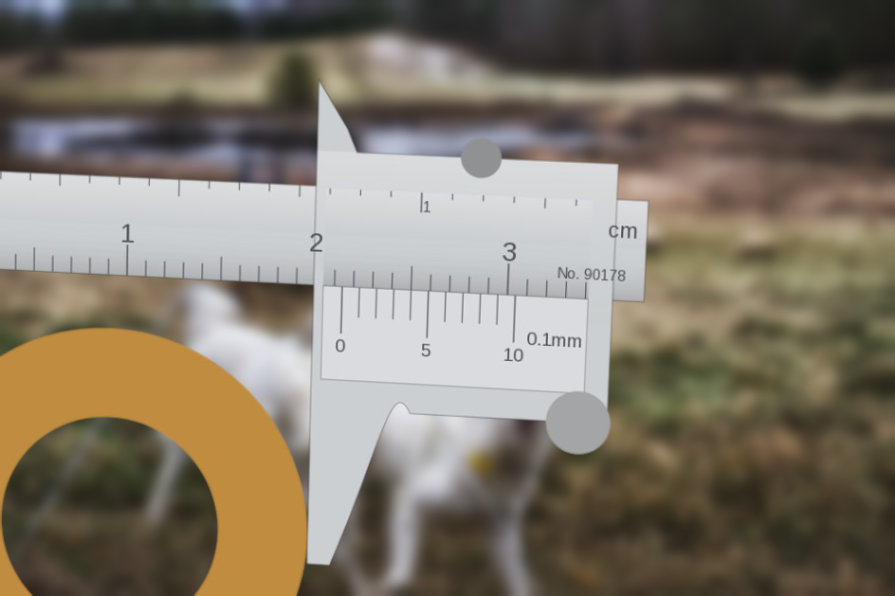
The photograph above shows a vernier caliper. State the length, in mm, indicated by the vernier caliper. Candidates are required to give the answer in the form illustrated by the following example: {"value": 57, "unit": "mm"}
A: {"value": 21.4, "unit": "mm"}
